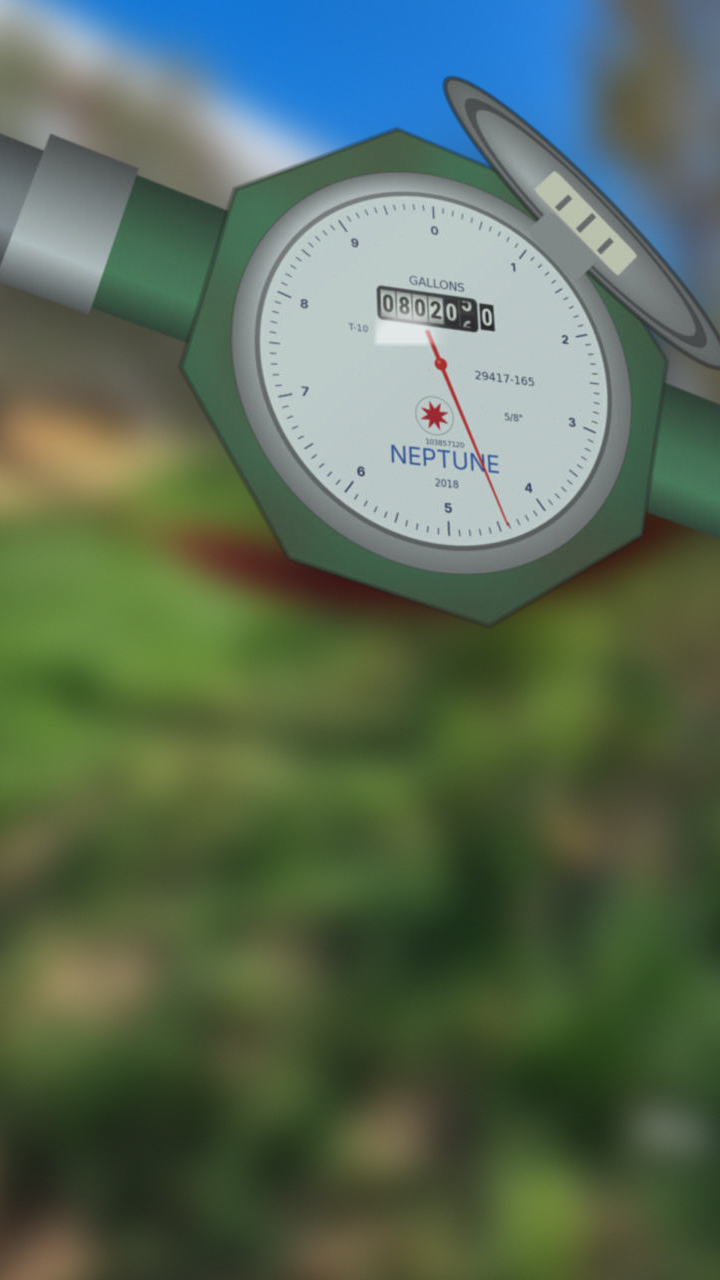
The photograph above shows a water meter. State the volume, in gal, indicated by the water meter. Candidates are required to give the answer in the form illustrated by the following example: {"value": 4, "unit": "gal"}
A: {"value": 802054.4, "unit": "gal"}
